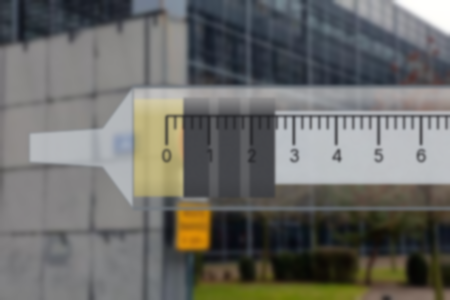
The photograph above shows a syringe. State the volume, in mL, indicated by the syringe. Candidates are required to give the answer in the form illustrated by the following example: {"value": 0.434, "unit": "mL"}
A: {"value": 0.4, "unit": "mL"}
